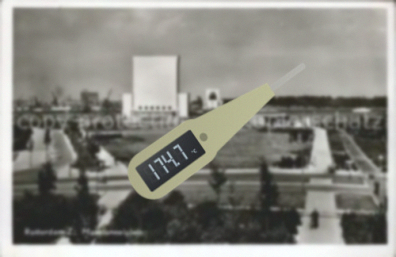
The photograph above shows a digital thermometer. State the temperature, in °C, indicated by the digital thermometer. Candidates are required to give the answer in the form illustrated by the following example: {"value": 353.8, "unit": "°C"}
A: {"value": 174.7, "unit": "°C"}
